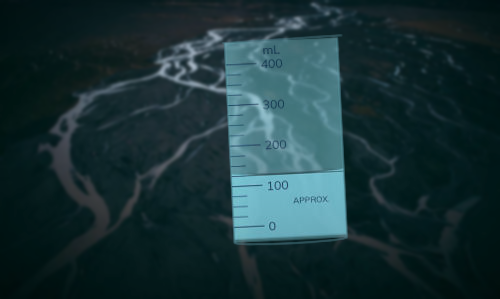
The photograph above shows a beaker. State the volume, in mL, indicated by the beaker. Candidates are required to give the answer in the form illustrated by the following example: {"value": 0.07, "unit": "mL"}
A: {"value": 125, "unit": "mL"}
